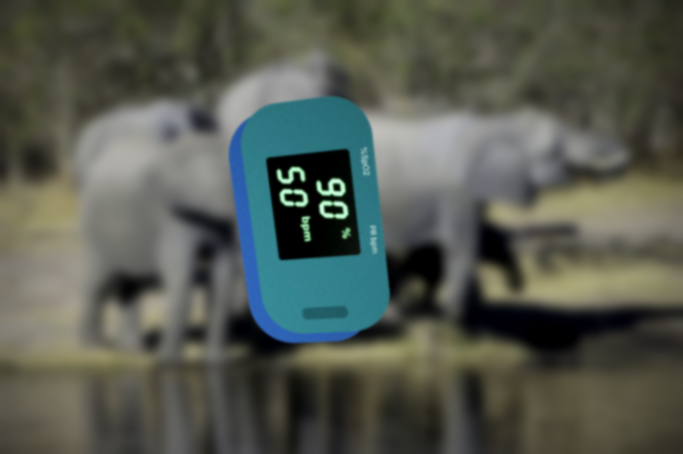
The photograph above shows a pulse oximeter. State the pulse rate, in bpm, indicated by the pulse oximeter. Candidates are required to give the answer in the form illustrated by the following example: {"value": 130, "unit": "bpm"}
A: {"value": 50, "unit": "bpm"}
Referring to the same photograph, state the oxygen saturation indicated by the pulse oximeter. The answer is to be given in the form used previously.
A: {"value": 90, "unit": "%"}
